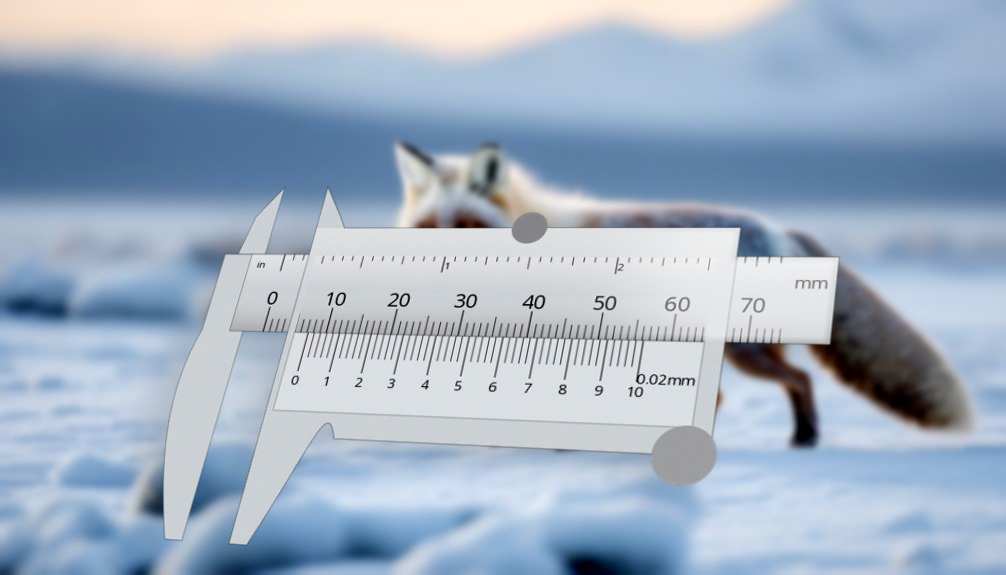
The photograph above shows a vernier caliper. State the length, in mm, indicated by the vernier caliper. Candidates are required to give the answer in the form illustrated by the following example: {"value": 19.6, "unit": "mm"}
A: {"value": 7.2, "unit": "mm"}
